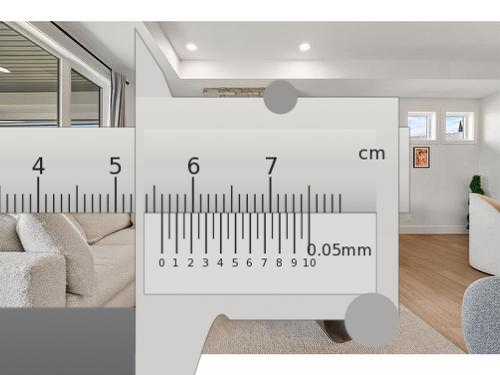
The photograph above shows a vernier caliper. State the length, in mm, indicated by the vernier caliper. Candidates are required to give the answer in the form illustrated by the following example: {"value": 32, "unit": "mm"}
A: {"value": 56.0, "unit": "mm"}
